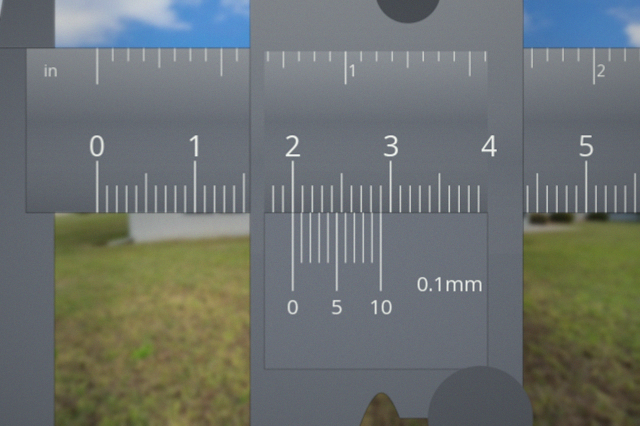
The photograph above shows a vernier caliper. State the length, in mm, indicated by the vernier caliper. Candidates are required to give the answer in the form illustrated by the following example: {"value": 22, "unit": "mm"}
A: {"value": 20.0, "unit": "mm"}
